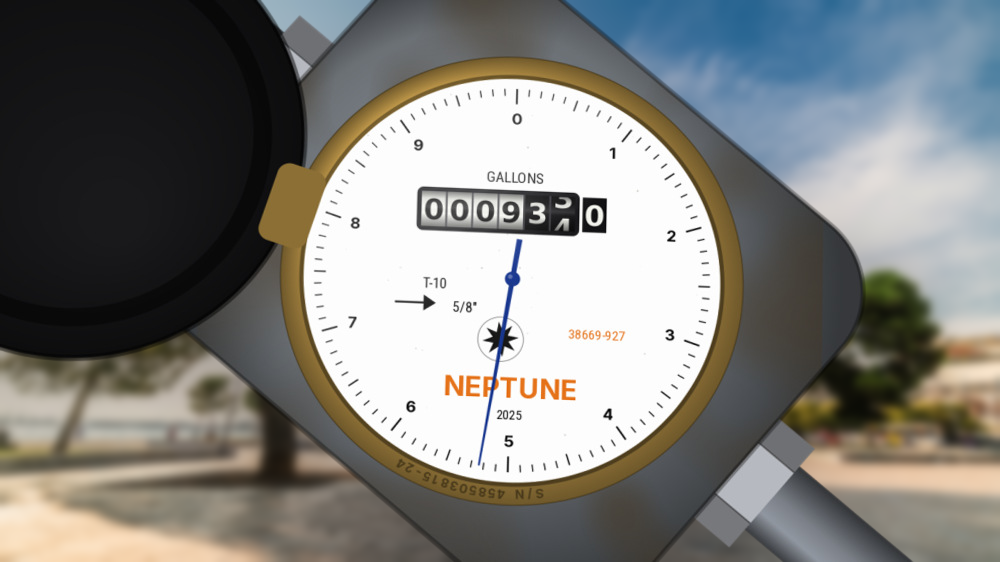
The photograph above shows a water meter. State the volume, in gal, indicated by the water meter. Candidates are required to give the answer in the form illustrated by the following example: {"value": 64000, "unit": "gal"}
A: {"value": 9335.2, "unit": "gal"}
